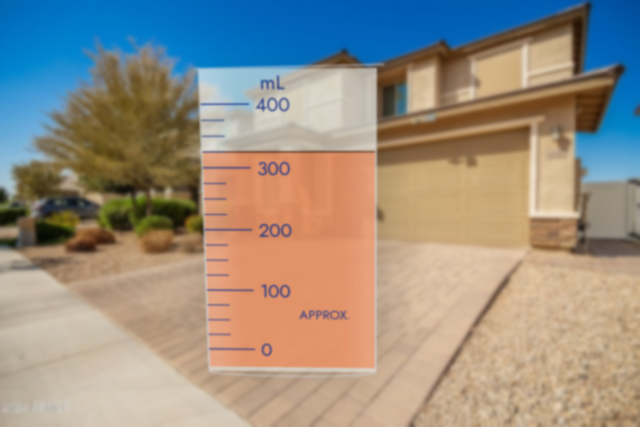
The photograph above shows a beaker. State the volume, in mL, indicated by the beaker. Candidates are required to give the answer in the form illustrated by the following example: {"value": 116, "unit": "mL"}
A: {"value": 325, "unit": "mL"}
